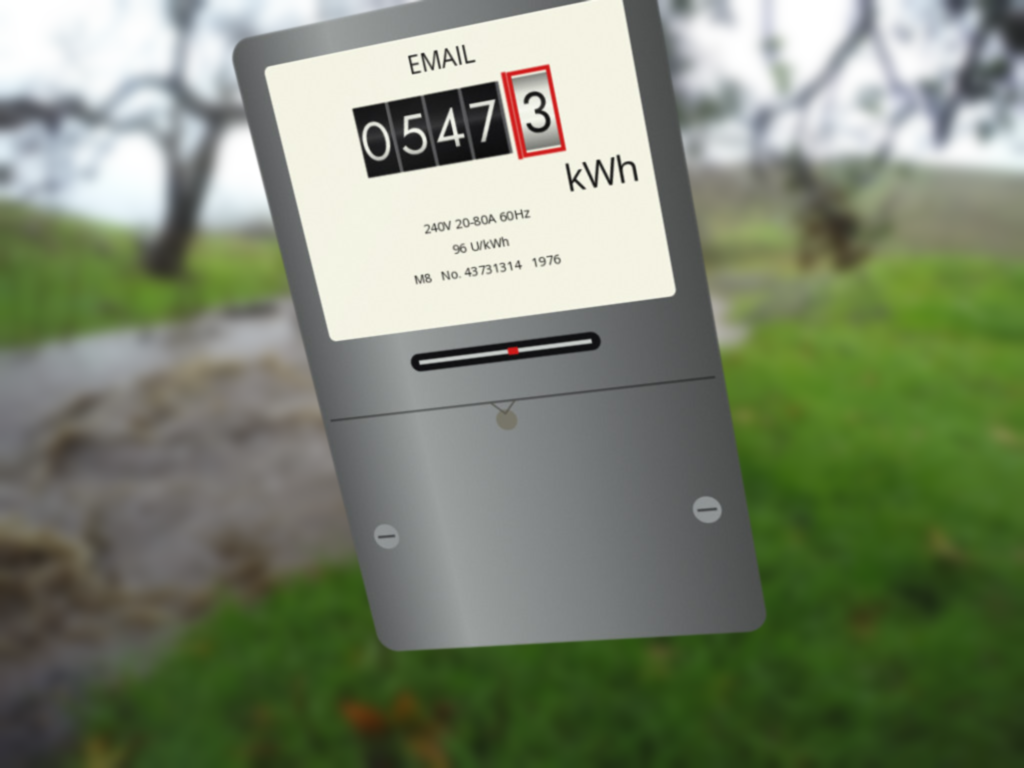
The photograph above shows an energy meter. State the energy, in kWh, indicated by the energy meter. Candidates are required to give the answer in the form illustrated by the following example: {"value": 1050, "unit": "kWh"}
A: {"value": 547.3, "unit": "kWh"}
